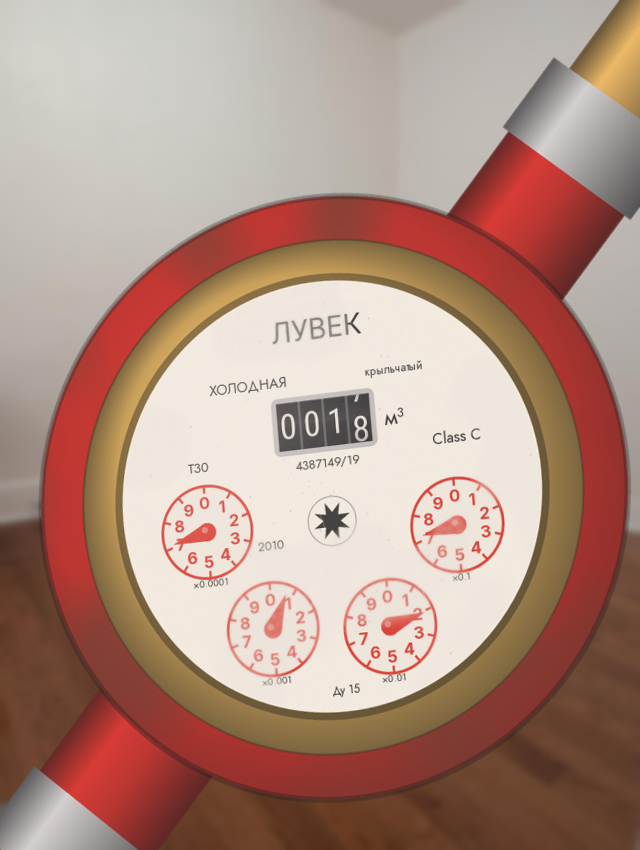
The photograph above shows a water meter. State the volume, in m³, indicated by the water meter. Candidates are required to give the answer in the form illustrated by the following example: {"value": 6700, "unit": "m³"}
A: {"value": 17.7207, "unit": "m³"}
